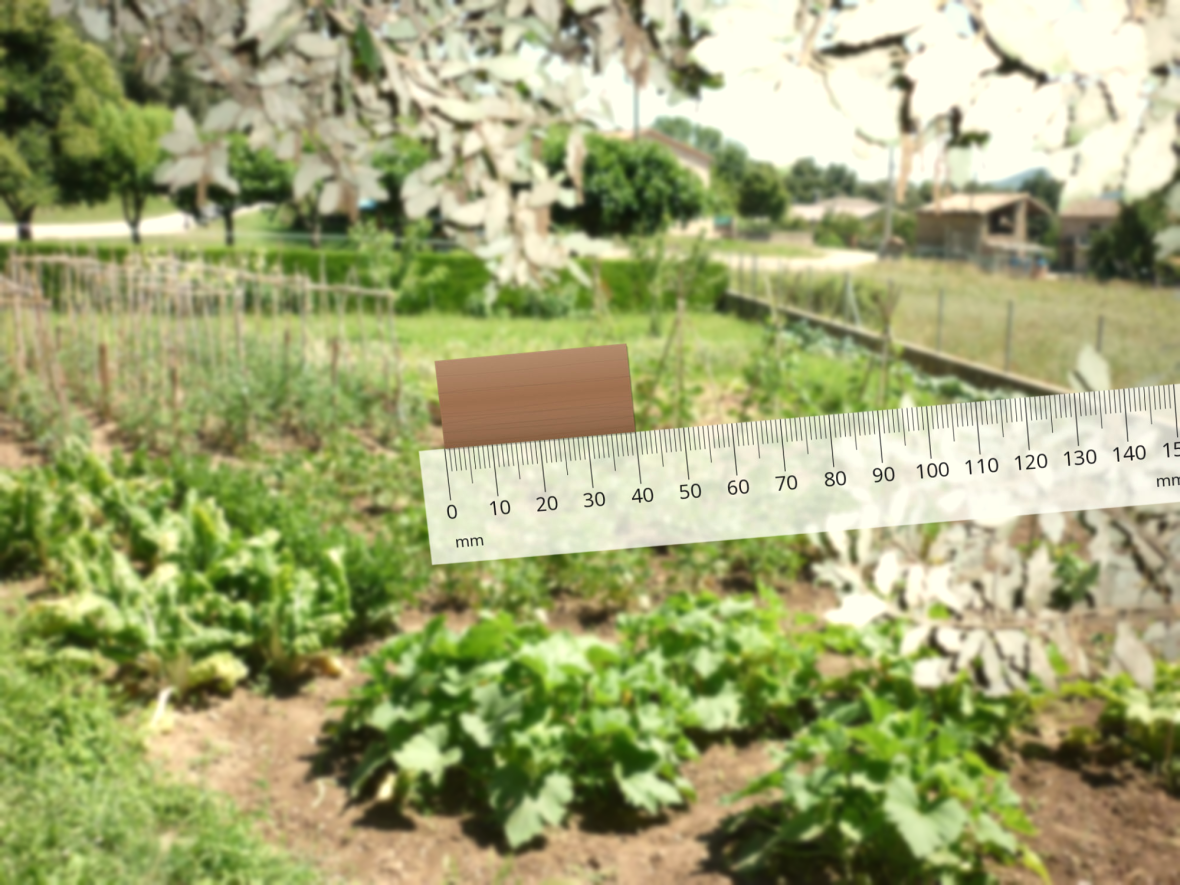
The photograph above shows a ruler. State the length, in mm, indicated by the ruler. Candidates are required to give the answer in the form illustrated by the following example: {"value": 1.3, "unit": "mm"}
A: {"value": 40, "unit": "mm"}
